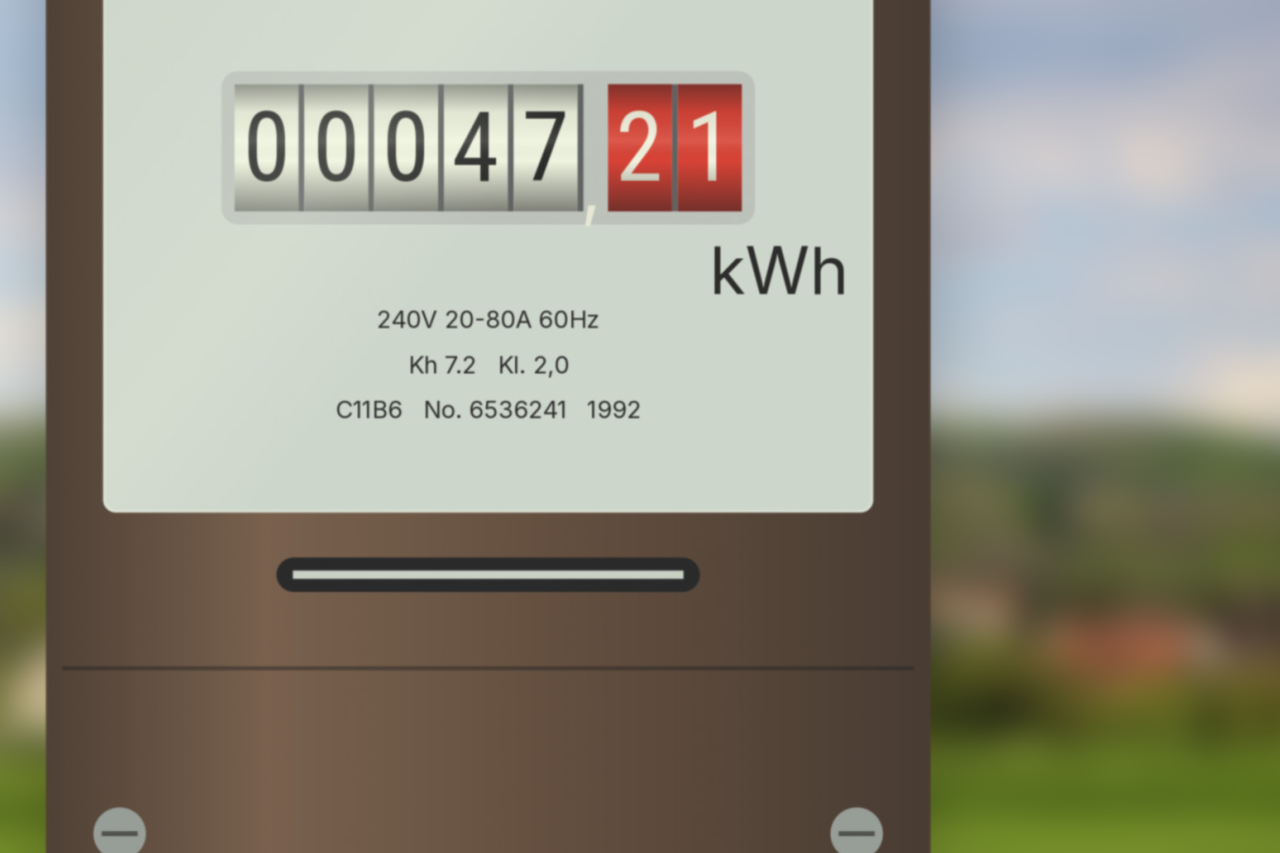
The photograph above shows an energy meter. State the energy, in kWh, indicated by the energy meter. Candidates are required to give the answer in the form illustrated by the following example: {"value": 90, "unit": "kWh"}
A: {"value": 47.21, "unit": "kWh"}
